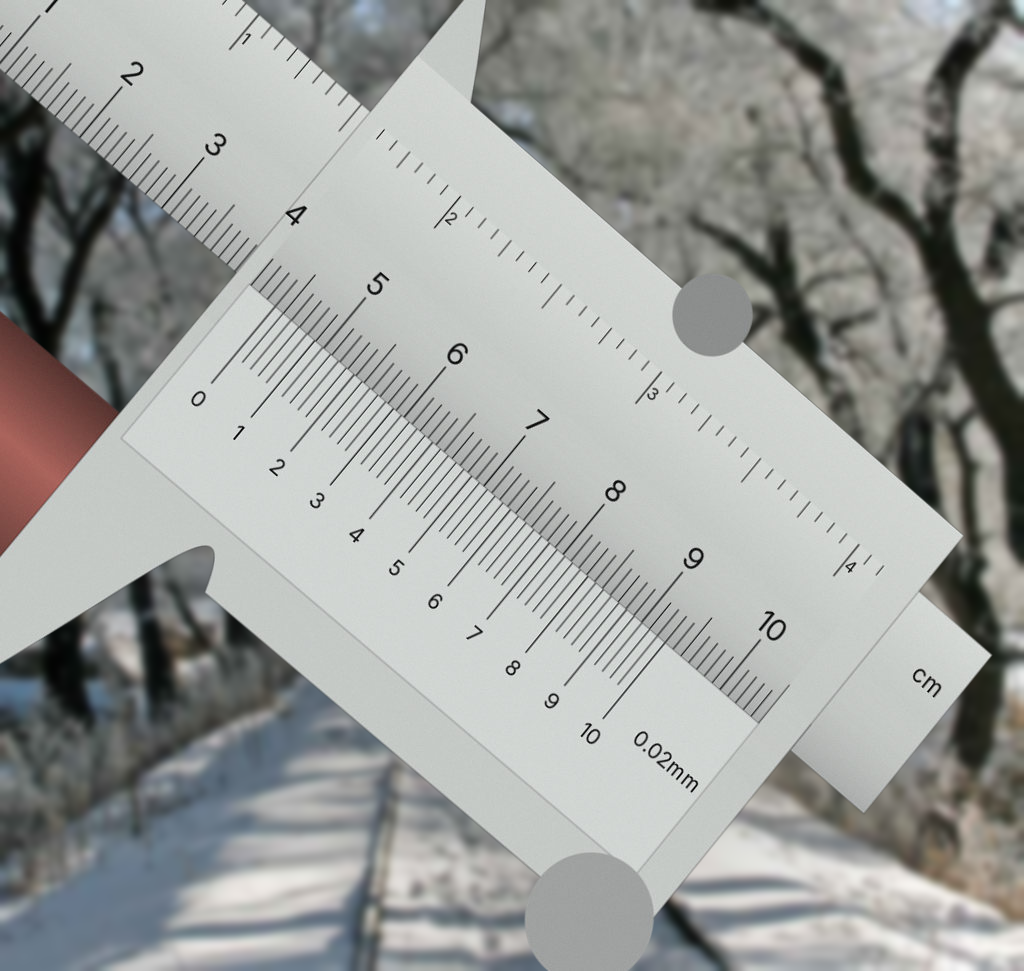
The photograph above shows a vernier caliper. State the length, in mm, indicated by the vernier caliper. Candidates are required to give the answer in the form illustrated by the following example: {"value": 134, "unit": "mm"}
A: {"value": 44.0, "unit": "mm"}
